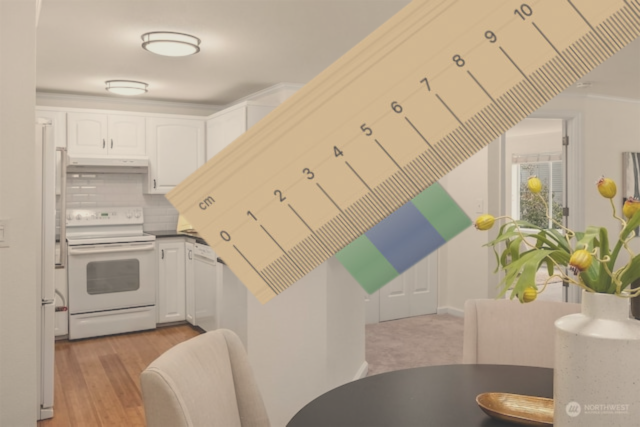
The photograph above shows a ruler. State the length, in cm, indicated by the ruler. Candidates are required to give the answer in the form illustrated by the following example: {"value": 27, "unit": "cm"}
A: {"value": 3.5, "unit": "cm"}
